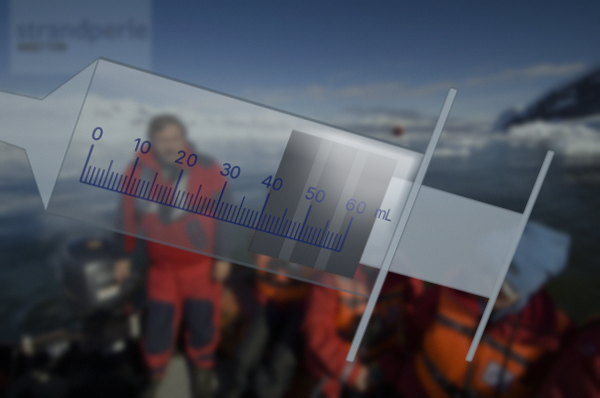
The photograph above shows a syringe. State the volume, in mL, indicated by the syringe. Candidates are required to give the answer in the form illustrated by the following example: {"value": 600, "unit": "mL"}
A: {"value": 40, "unit": "mL"}
